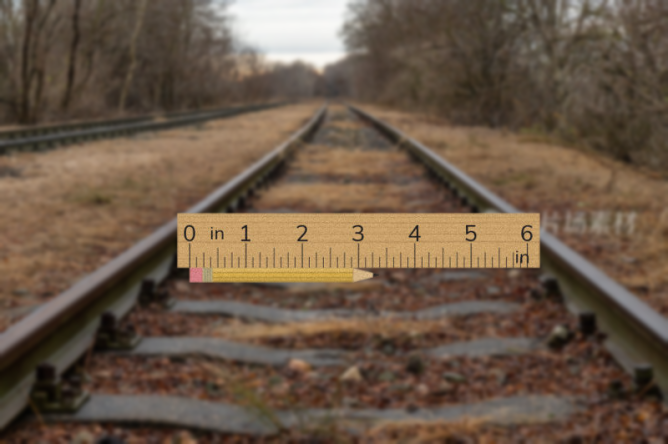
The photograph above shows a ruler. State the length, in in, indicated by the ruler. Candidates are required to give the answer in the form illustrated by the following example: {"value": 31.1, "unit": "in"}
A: {"value": 3.375, "unit": "in"}
